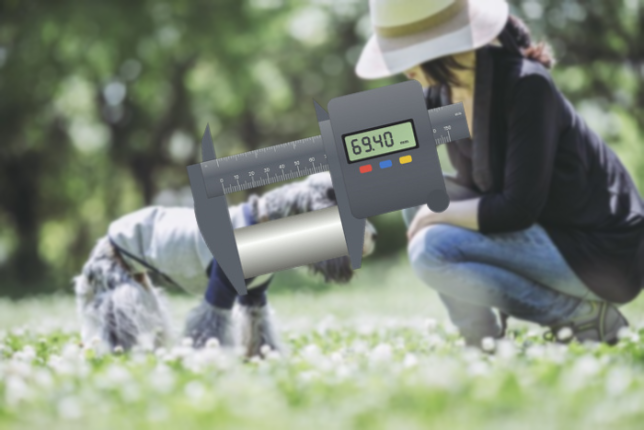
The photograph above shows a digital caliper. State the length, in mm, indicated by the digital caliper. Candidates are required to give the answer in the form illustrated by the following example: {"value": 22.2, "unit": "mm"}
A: {"value": 69.40, "unit": "mm"}
